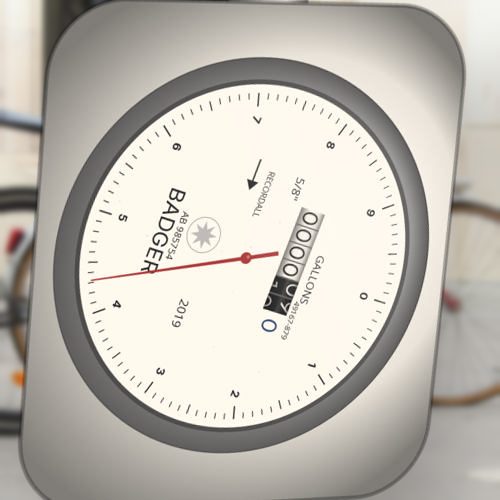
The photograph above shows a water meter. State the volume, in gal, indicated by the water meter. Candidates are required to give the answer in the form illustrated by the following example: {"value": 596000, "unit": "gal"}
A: {"value": 94.3, "unit": "gal"}
